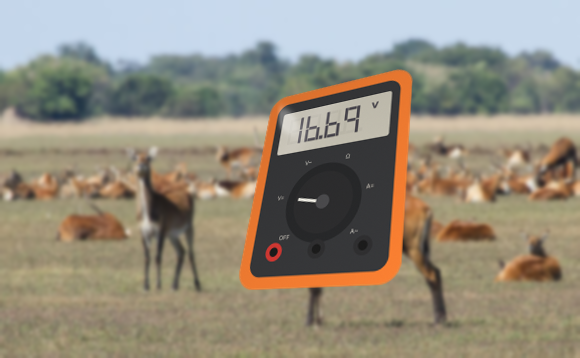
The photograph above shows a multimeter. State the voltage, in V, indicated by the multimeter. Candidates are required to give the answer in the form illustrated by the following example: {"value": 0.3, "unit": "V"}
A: {"value": 16.69, "unit": "V"}
